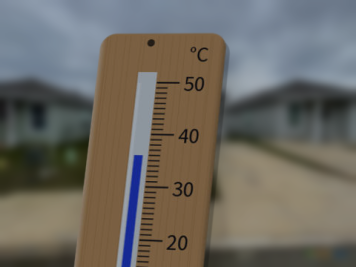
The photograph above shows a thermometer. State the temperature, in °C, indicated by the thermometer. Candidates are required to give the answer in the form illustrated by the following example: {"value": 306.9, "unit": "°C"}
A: {"value": 36, "unit": "°C"}
